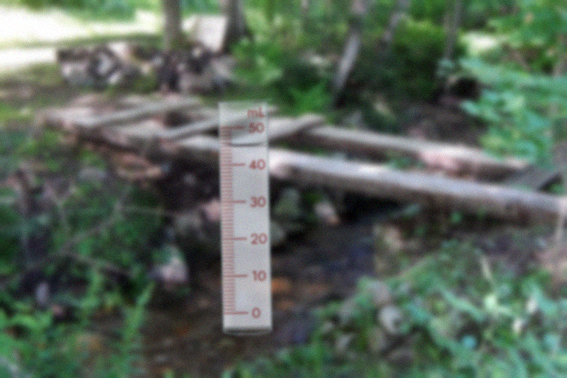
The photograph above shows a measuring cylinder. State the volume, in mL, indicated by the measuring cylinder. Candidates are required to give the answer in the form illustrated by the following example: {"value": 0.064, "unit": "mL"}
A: {"value": 45, "unit": "mL"}
